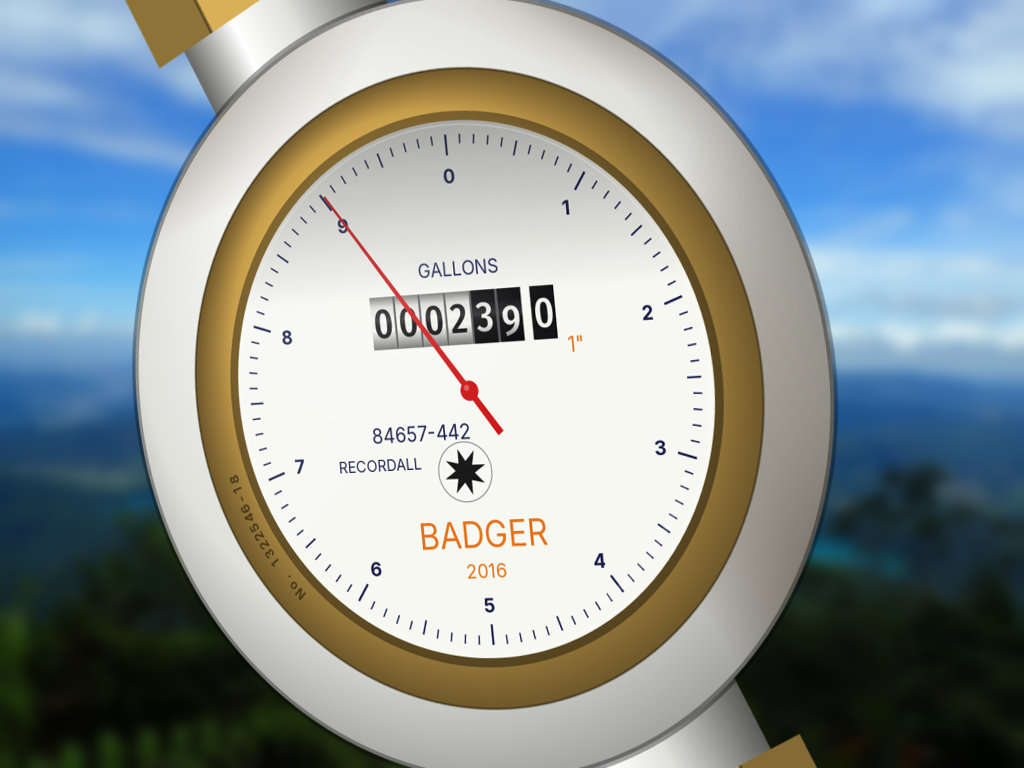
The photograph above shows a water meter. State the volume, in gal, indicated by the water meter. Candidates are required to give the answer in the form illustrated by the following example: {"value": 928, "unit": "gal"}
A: {"value": 2389.0, "unit": "gal"}
